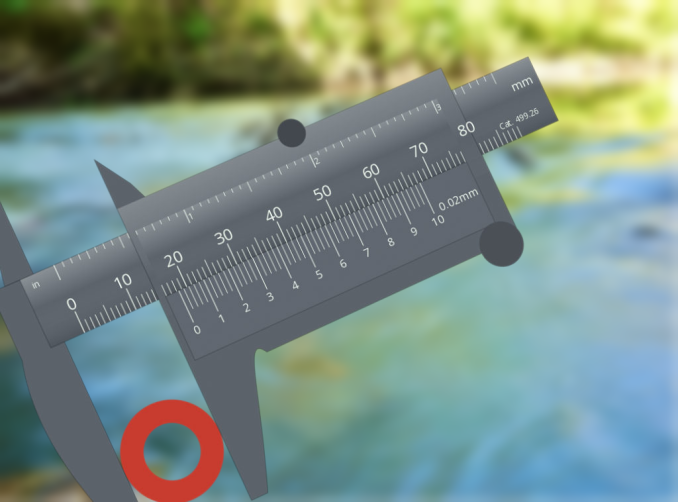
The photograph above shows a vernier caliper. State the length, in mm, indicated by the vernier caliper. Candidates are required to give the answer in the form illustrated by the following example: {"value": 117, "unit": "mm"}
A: {"value": 18.4, "unit": "mm"}
